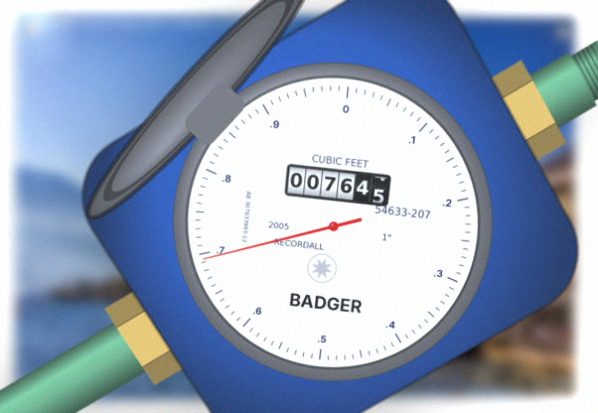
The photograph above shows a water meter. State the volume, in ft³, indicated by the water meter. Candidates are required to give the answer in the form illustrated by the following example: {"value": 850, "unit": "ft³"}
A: {"value": 7644.69, "unit": "ft³"}
